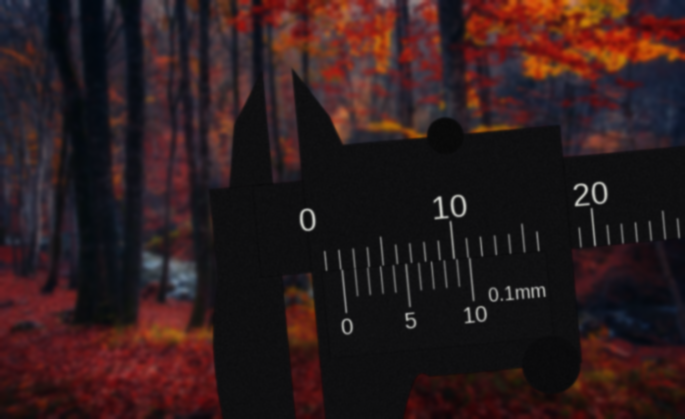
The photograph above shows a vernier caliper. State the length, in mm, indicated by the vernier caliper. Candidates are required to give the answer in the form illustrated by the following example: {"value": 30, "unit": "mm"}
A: {"value": 2.1, "unit": "mm"}
